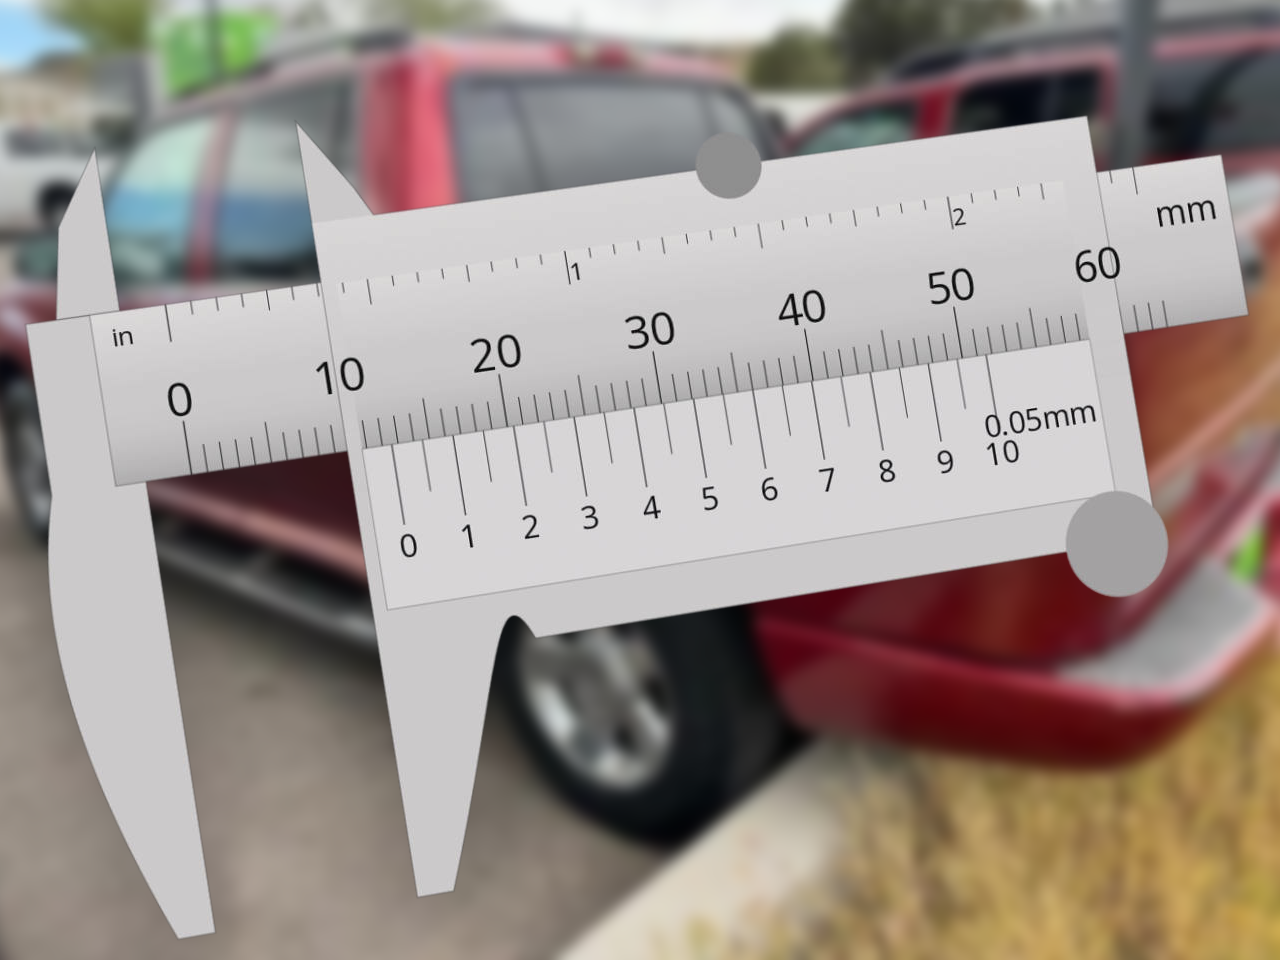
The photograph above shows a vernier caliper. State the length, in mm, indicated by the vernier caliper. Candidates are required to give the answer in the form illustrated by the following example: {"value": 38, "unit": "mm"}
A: {"value": 12.6, "unit": "mm"}
